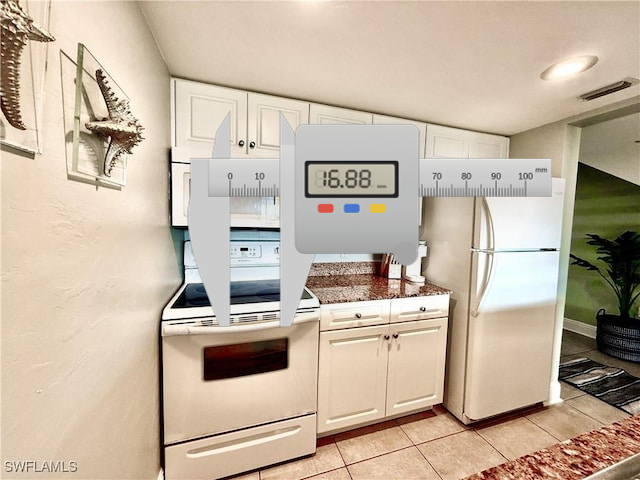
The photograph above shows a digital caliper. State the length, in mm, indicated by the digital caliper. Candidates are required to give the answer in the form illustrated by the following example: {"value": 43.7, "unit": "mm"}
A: {"value": 16.88, "unit": "mm"}
